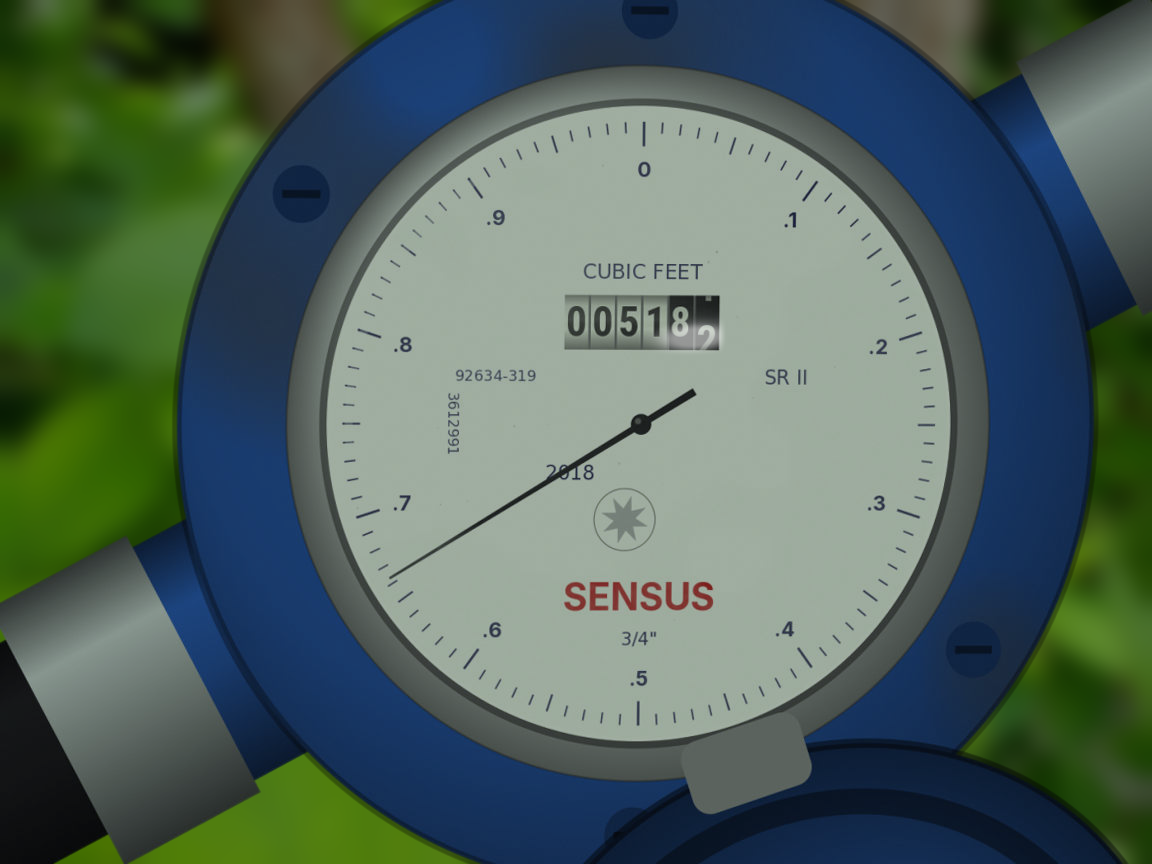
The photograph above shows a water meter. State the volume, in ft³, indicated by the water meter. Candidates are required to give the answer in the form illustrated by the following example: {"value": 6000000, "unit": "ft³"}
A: {"value": 5181.66, "unit": "ft³"}
